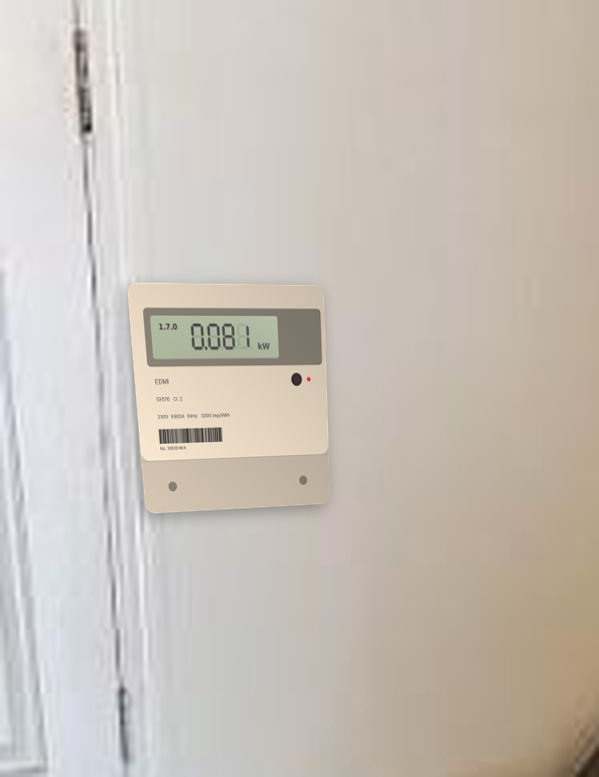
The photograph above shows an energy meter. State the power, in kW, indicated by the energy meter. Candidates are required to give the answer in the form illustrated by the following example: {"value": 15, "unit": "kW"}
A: {"value": 0.081, "unit": "kW"}
